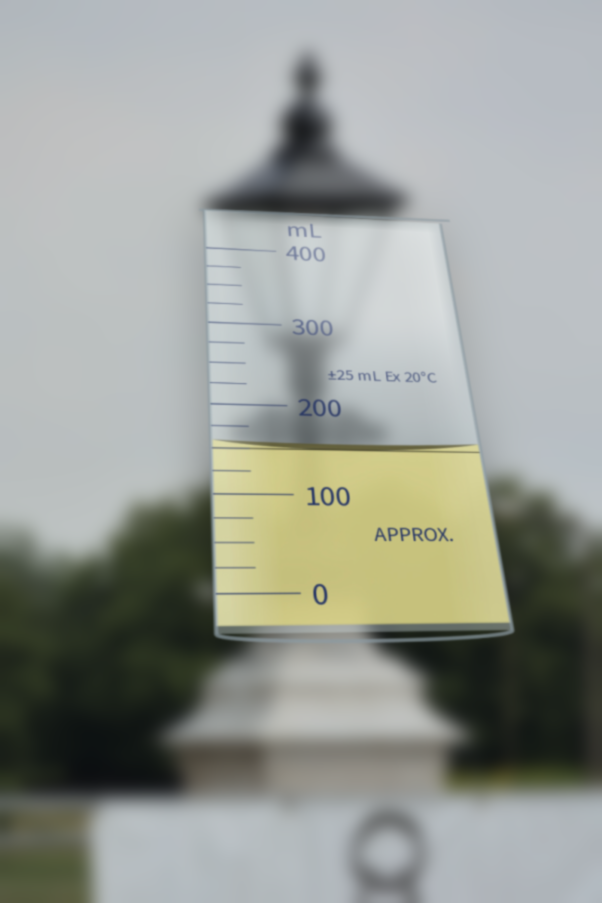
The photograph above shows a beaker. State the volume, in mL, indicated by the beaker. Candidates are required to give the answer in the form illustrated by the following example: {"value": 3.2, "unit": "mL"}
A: {"value": 150, "unit": "mL"}
